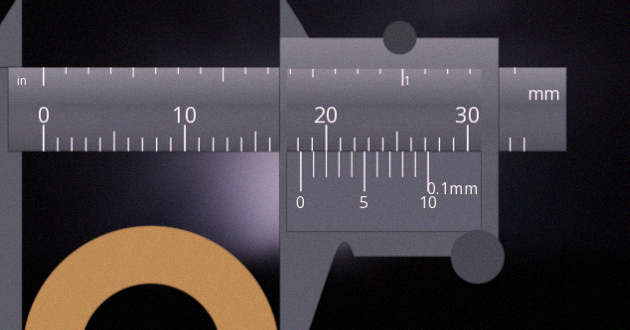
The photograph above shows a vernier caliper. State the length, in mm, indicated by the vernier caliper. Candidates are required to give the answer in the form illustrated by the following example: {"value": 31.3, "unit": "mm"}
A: {"value": 18.2, "unit": "mm"}
